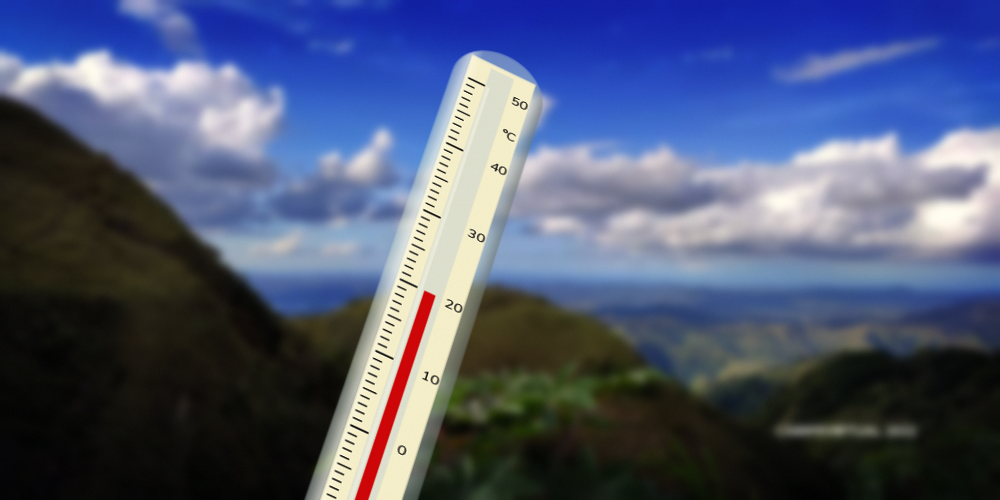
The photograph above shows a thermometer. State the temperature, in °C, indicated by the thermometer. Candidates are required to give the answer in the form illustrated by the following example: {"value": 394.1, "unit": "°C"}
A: {"value": 20, "unit": "°C"}
